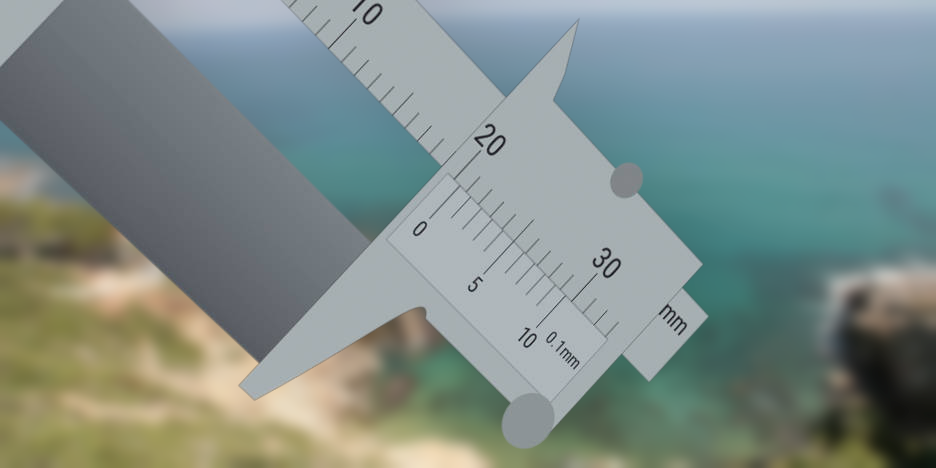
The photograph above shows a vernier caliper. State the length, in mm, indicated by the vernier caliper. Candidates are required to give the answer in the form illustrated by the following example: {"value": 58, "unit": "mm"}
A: {"value": 20.5, "unit": "mm"}
